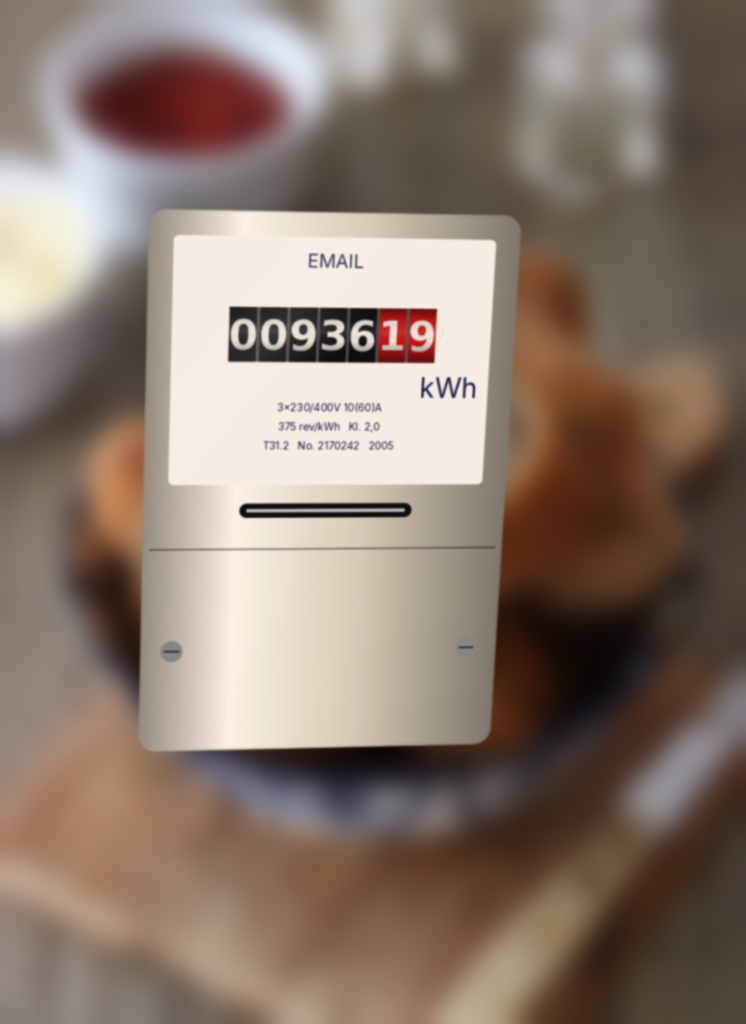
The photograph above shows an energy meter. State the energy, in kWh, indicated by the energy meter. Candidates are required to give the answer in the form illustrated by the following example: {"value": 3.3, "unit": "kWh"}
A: {"value": 936.19, "unit": "kWh"}
